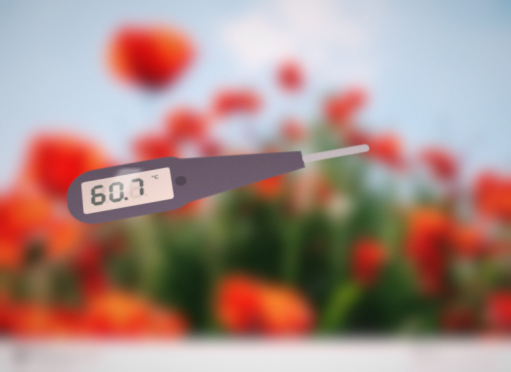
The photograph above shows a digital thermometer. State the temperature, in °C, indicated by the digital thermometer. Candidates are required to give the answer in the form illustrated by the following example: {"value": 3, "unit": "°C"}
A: {"value": 60.7, "unit": "°C"}
